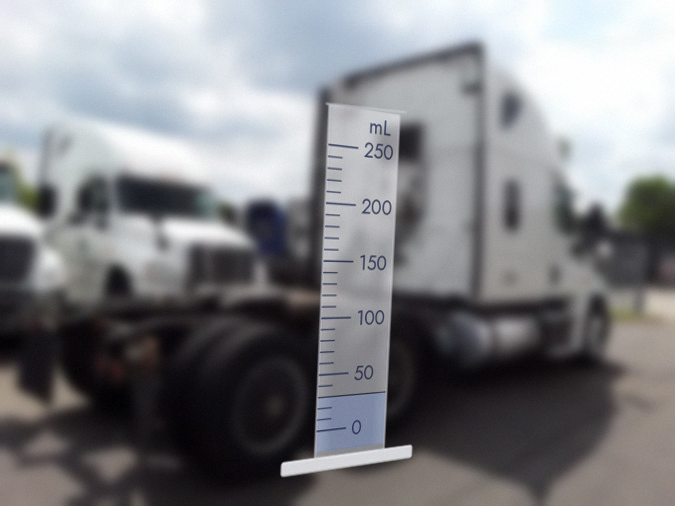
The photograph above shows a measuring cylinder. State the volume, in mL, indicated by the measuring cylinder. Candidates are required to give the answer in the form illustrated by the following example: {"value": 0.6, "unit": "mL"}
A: {"value": 30, "unit": "mL"}
